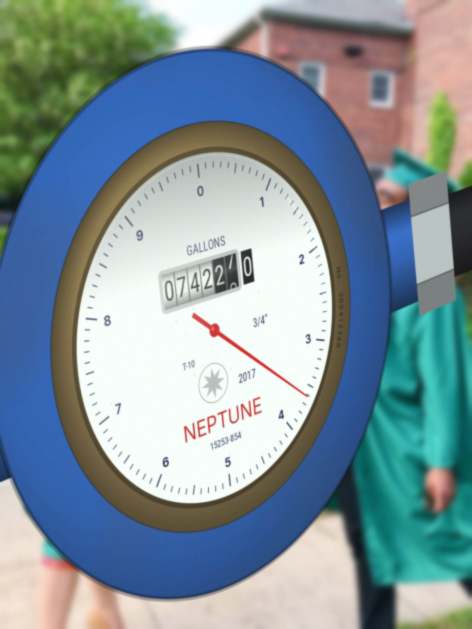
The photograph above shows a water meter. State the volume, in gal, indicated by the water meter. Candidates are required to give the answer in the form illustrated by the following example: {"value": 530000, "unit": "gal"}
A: {"value": 742273.6, "unit": "gal"}
